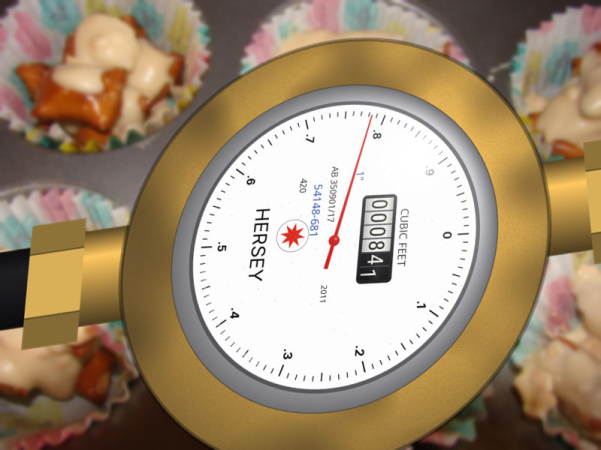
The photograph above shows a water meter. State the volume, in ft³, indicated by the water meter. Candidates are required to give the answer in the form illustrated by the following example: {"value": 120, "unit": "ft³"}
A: {"value": 840.78, "unit": "ft³"}
